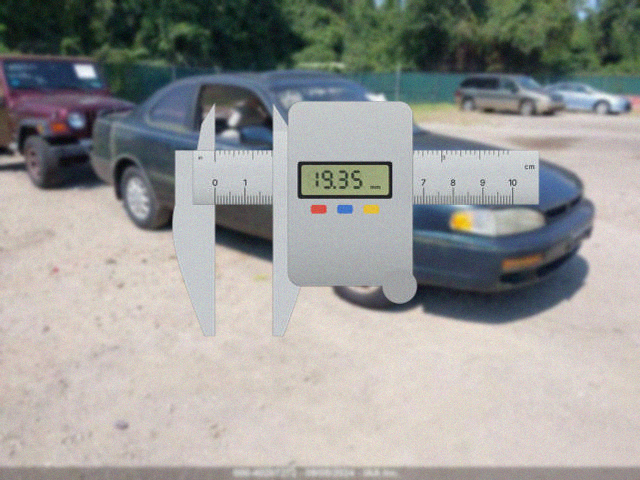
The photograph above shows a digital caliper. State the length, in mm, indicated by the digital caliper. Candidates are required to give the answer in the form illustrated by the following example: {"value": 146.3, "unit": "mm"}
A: {"value": 19.35, "unit": "mm"}
